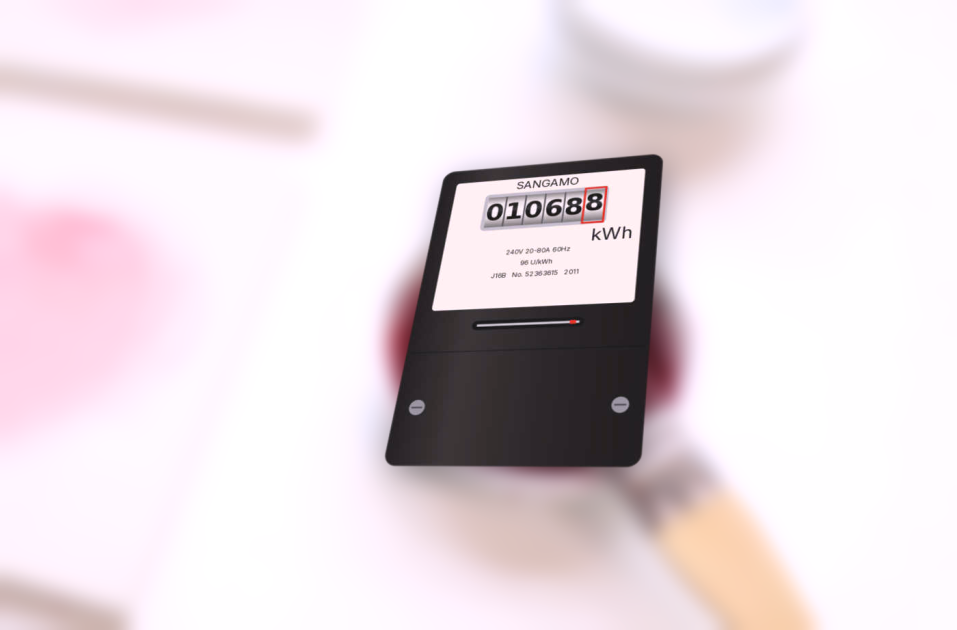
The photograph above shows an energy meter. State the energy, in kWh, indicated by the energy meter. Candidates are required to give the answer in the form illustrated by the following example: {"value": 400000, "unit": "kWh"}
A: {"value": 1068.8, "unit": "kWh"}
